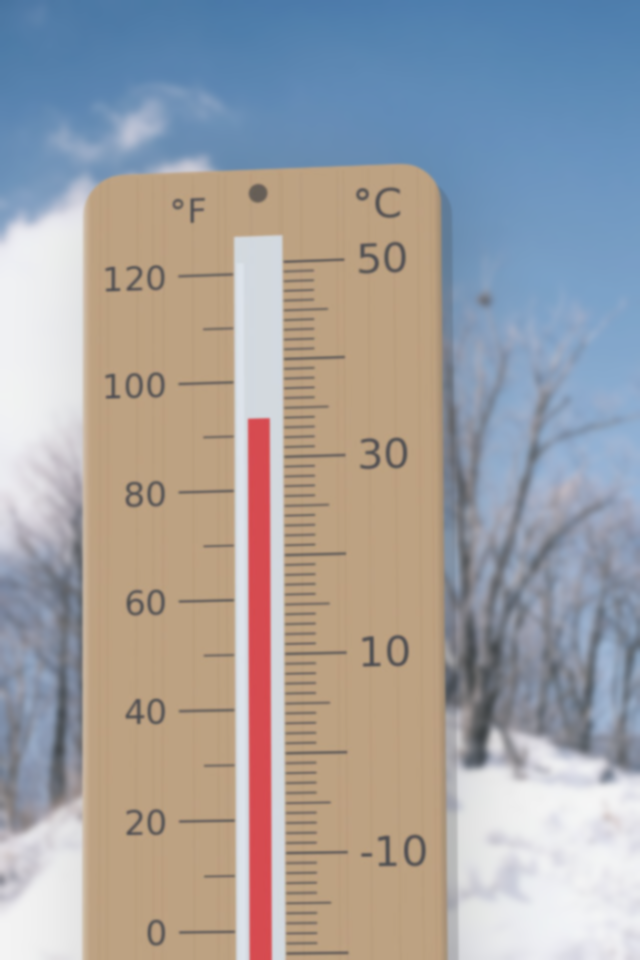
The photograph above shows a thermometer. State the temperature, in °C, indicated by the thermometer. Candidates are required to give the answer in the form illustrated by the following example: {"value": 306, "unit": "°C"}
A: {"value": 34, "unit": "°C"}
